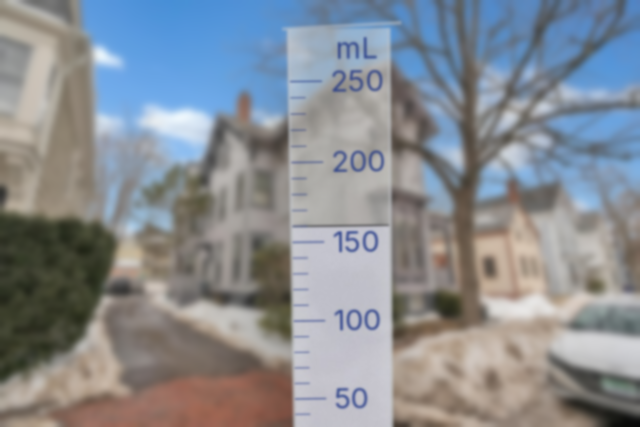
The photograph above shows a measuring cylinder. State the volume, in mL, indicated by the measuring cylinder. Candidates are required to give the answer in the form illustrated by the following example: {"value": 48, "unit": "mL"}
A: {"value": 160, "unit": "mL"}
